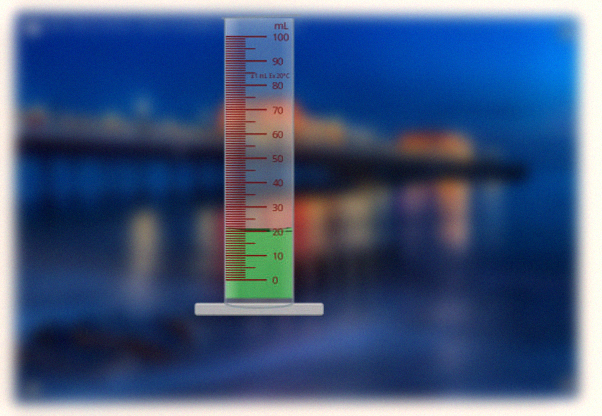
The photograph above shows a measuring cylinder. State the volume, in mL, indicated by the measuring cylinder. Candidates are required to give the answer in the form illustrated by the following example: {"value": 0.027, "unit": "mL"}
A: {"value": 20, "unit": "mL"}
